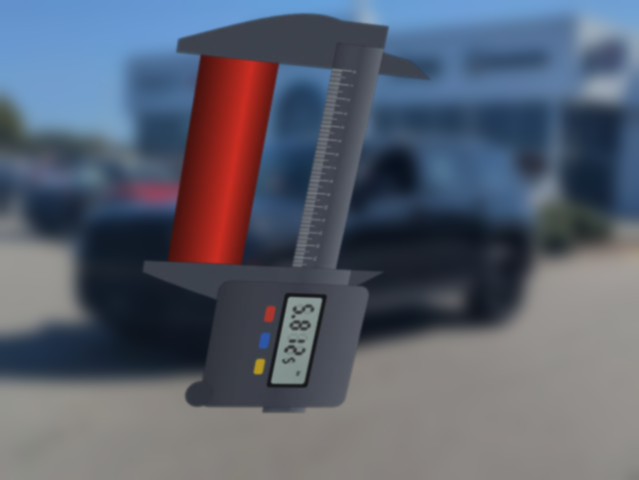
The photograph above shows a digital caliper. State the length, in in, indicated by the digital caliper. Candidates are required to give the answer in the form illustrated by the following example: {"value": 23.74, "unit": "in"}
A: {"value": 5.8125, "unit": "in"}
